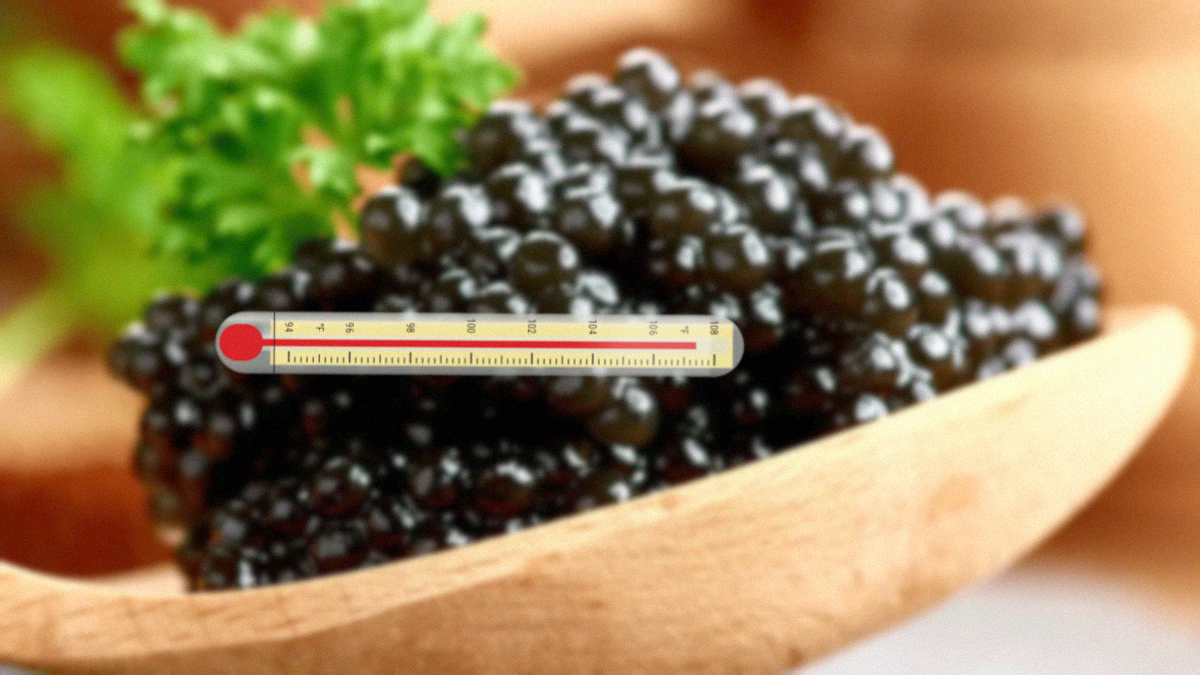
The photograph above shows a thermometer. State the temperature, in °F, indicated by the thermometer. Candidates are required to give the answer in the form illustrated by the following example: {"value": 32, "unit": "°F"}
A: {"value": 107.4, "unit": "°F"}
